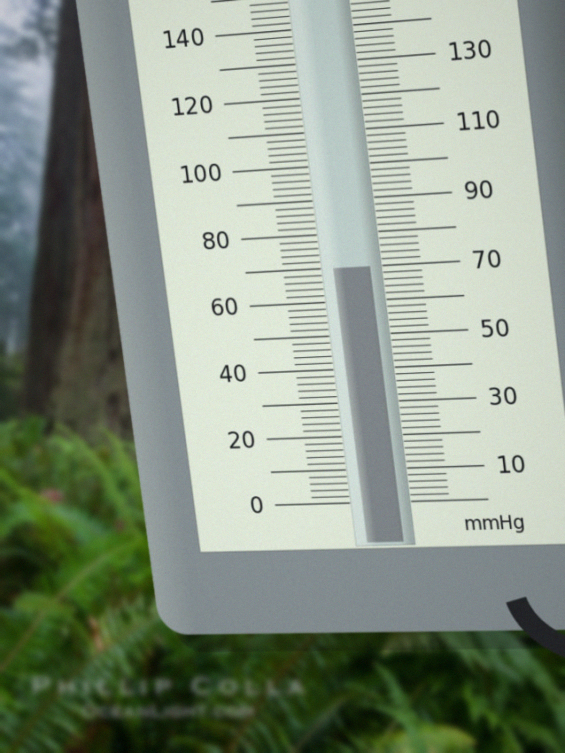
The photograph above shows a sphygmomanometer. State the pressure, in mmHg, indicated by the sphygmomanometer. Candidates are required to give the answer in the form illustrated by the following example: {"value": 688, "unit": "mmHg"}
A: {"value": 70, "unit": "mmHg"}
